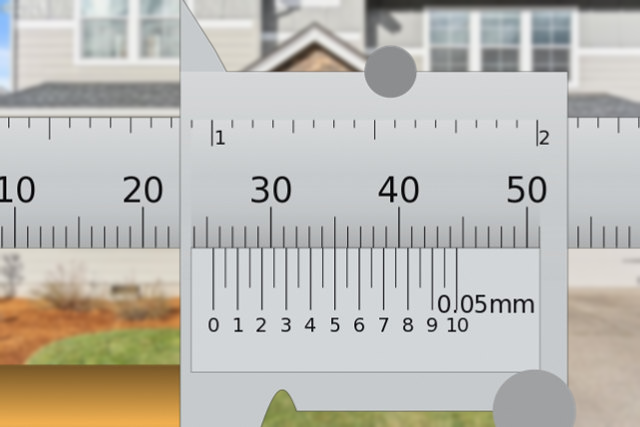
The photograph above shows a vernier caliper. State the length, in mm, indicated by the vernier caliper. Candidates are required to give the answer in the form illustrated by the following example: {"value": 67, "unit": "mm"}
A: {"value": 25.5, "unit": "mm"}
